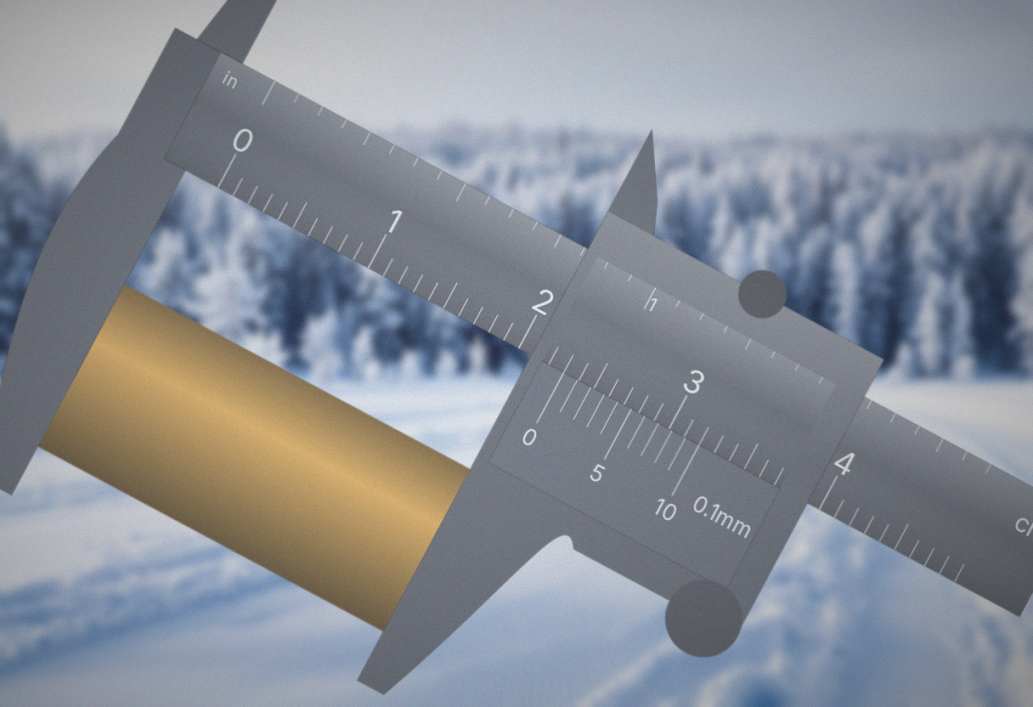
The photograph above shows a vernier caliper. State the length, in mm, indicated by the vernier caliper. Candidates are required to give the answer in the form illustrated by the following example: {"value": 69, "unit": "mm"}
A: {"value": 23.0, "unit": "mm"}
